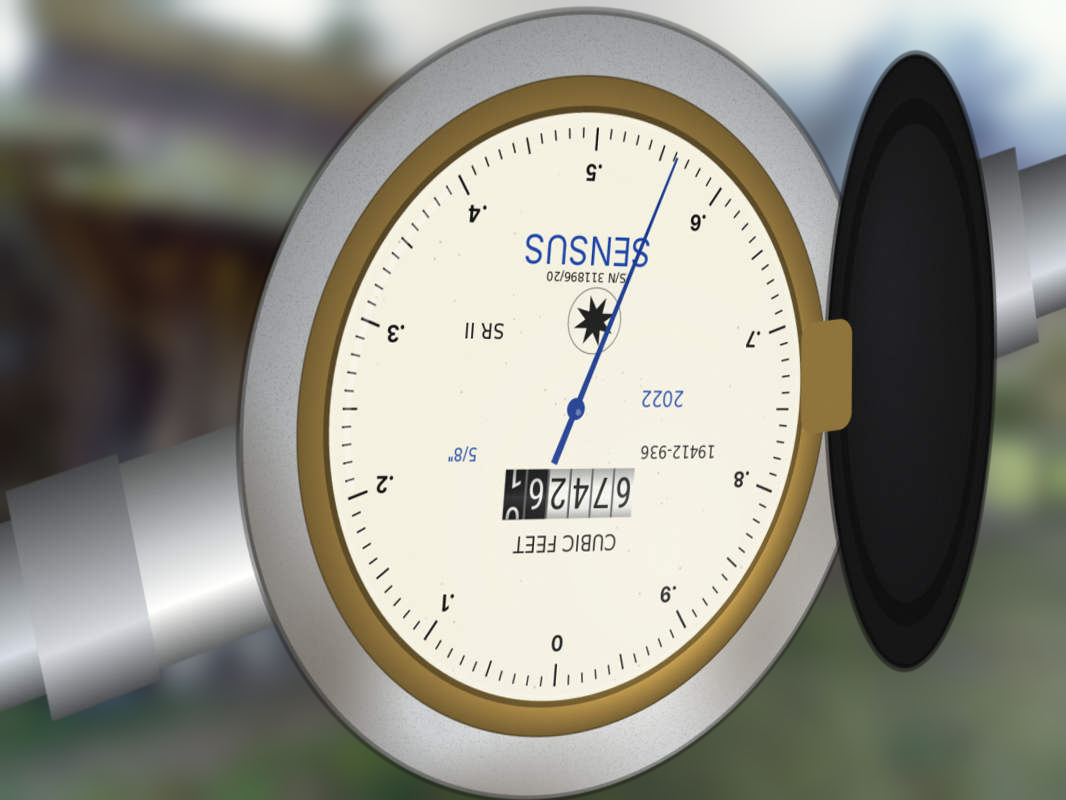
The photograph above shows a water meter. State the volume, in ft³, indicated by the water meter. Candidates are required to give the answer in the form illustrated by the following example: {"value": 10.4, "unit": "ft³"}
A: {"value": 674260.56, "unit": "ft³"}
